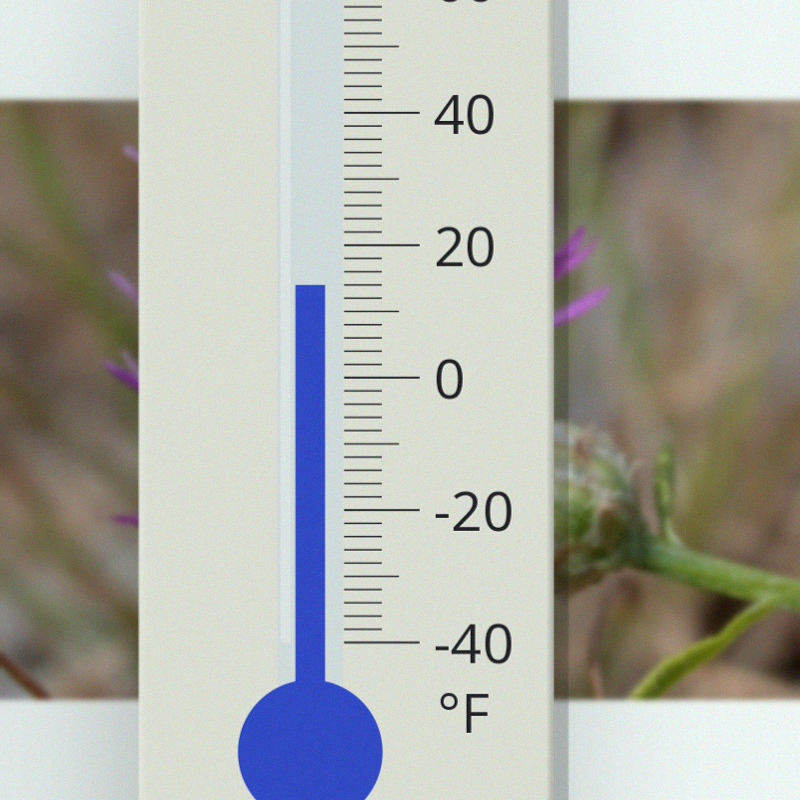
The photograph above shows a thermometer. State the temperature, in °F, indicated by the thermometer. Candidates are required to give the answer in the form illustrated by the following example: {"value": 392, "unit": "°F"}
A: {"value": 14, "unit": "°F"}
